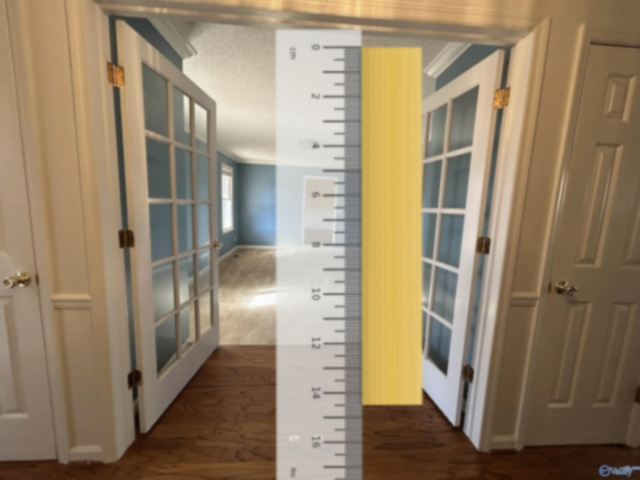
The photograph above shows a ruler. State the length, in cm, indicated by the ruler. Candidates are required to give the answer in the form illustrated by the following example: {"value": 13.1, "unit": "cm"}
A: {"value": 14.5, "unit": "cm"}
